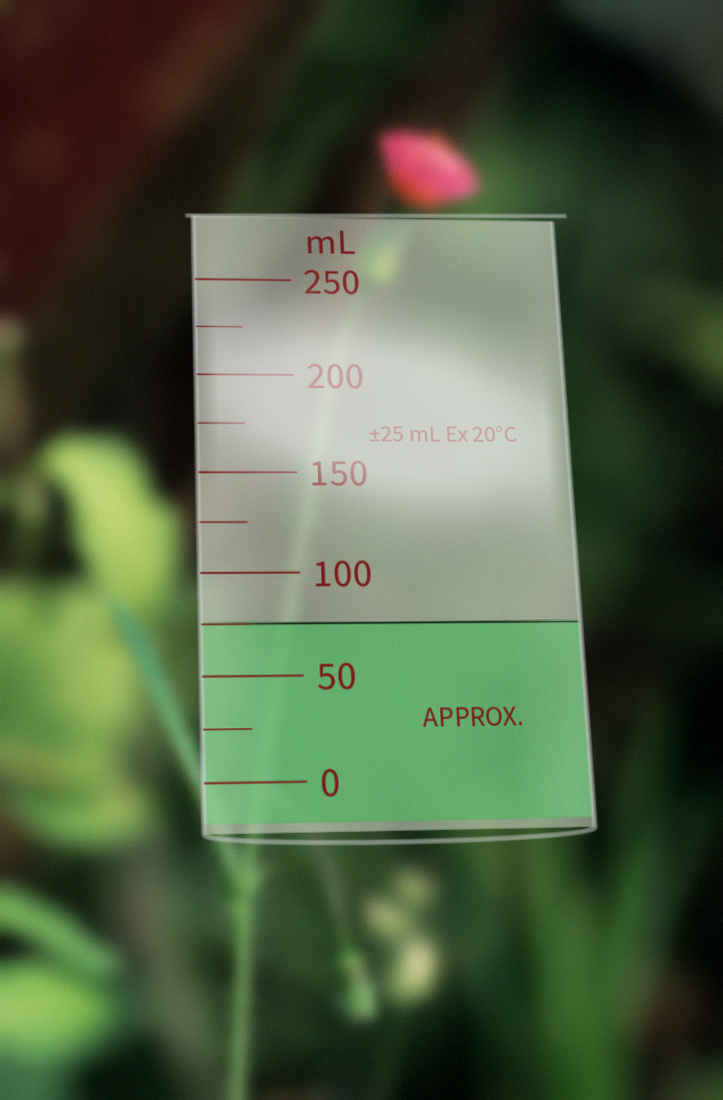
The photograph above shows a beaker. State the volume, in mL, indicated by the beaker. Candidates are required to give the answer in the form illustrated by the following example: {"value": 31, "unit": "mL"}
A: {"value": 75, "unit": "mL"}
